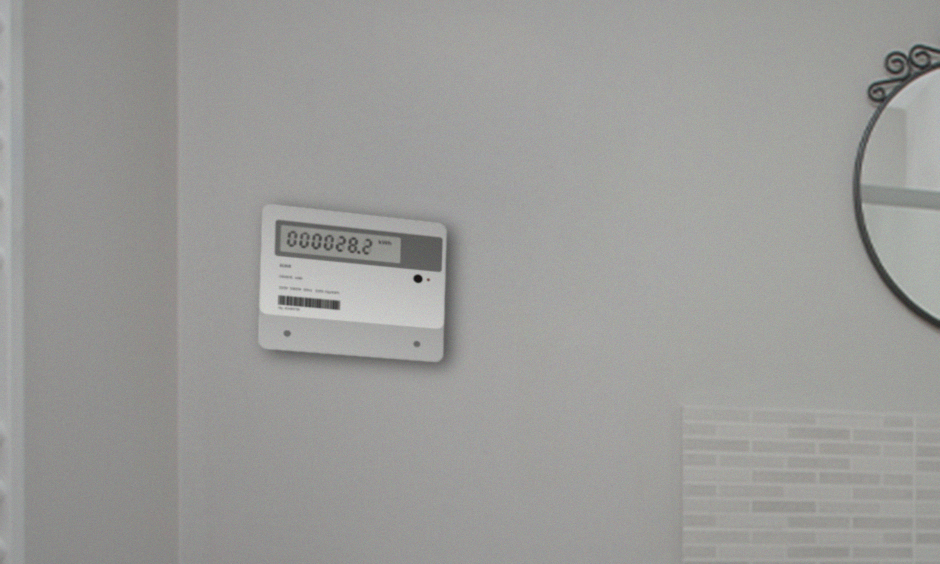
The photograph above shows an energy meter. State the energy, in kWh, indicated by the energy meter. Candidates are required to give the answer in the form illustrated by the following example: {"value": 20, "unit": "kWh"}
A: {"value": 28.2, "unit": "kWh"}
